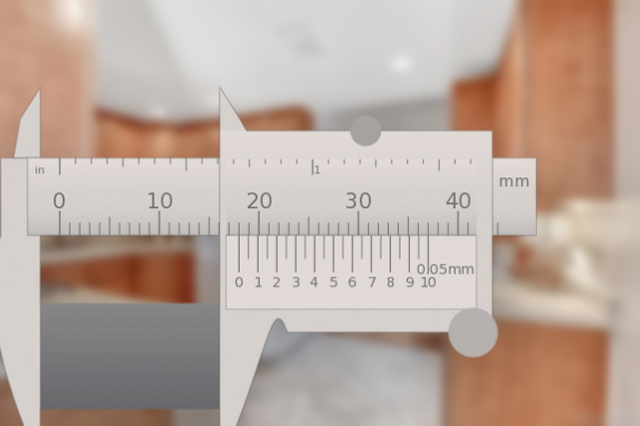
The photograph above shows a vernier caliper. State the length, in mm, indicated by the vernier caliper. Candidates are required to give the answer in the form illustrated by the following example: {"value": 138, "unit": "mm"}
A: {"value": 18.0, "unit": "mm"}
